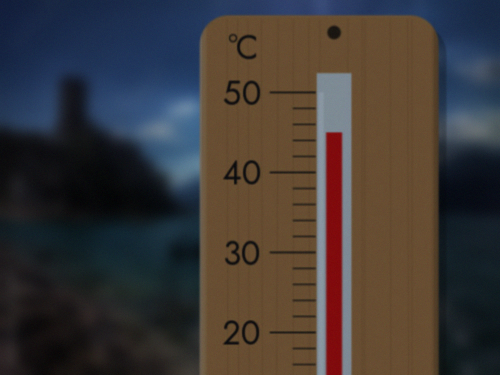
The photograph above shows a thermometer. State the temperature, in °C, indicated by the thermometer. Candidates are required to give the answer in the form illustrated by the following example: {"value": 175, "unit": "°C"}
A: {"value": 45, "unit": "°C"}
